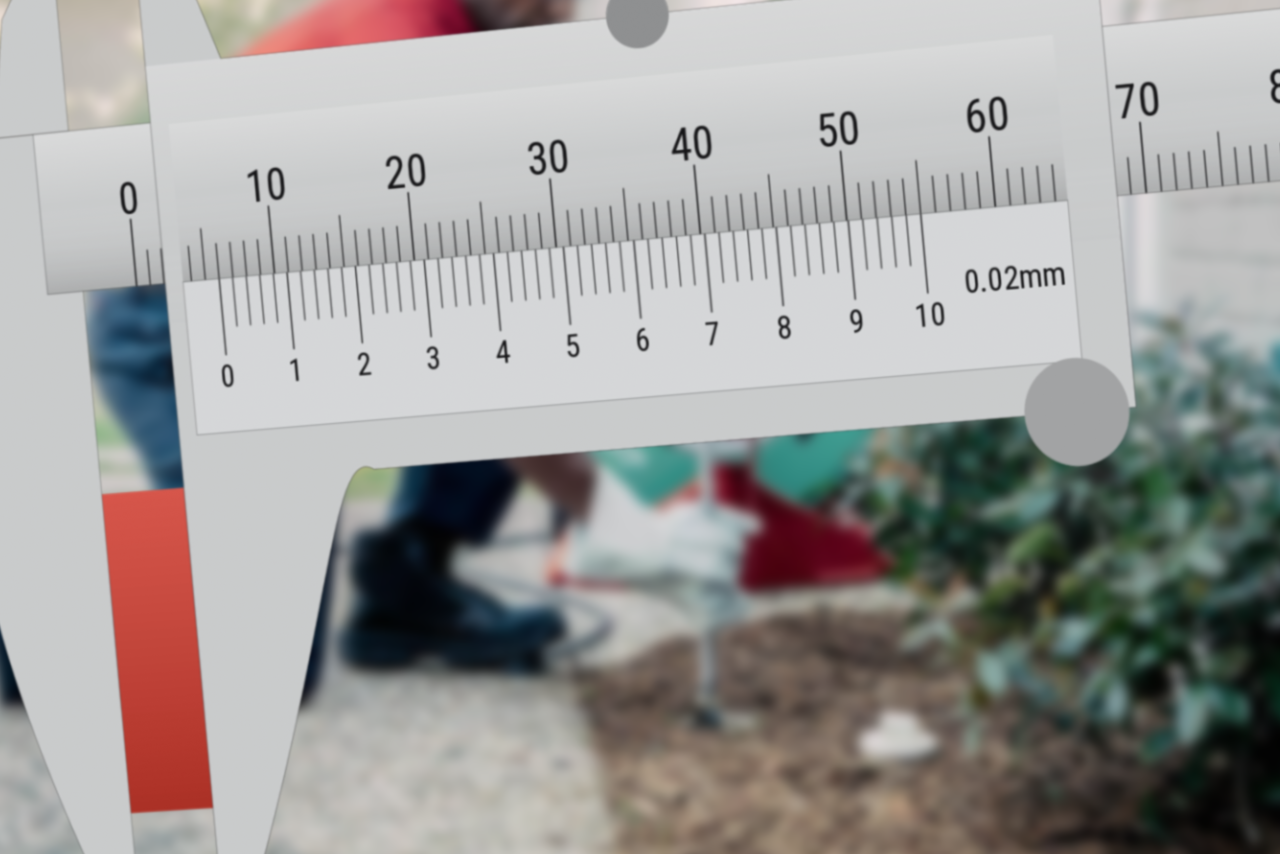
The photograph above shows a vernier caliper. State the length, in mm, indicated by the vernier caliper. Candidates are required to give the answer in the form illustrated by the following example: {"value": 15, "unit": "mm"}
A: {"value": 6.0, "unit": "mm"}
